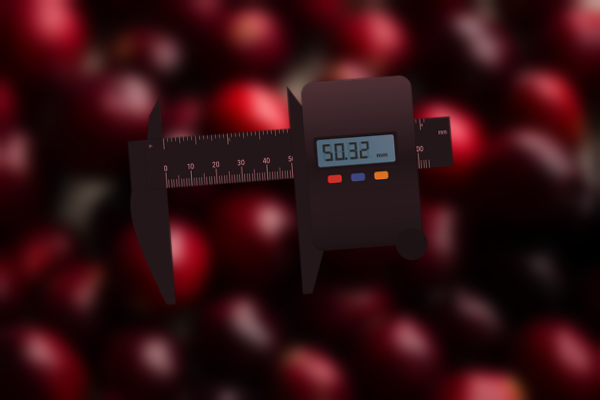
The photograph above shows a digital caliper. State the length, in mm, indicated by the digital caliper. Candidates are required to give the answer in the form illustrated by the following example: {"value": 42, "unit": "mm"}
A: {"value": 50.32, "unit": "mm"}
